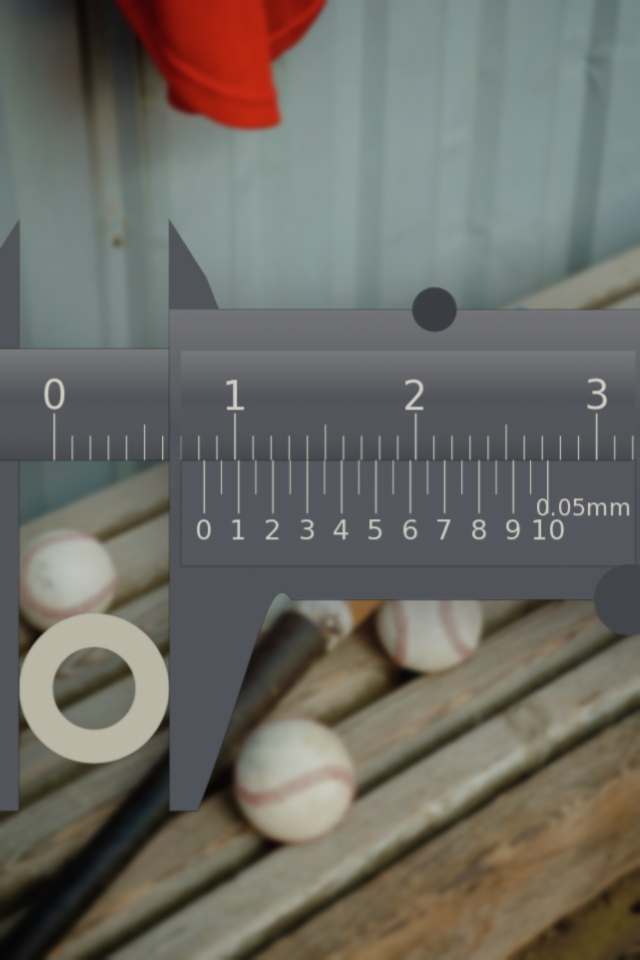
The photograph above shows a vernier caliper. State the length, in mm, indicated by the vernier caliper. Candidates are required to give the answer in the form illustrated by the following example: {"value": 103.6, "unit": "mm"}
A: {"value": 8.3, "unit": "mm"}
